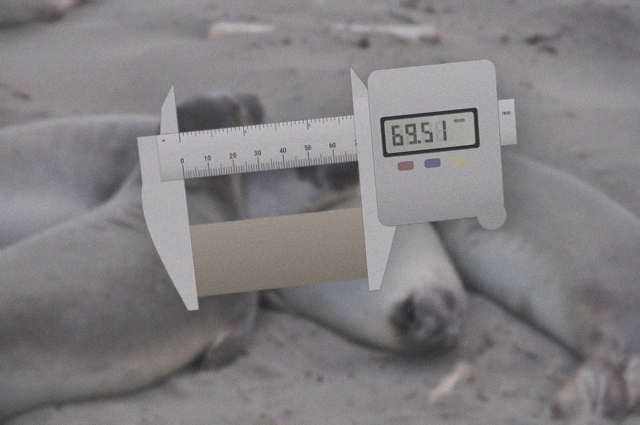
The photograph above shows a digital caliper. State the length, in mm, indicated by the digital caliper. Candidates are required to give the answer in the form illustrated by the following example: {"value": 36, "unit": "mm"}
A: {"value": 69.51, "unit": "mm"}
